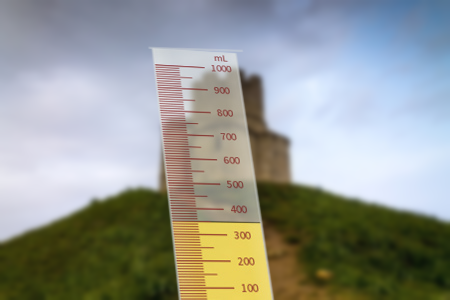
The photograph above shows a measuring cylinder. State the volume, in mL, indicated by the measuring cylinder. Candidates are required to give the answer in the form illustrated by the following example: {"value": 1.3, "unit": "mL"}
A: {"value": 350, "unit": "mL"}
